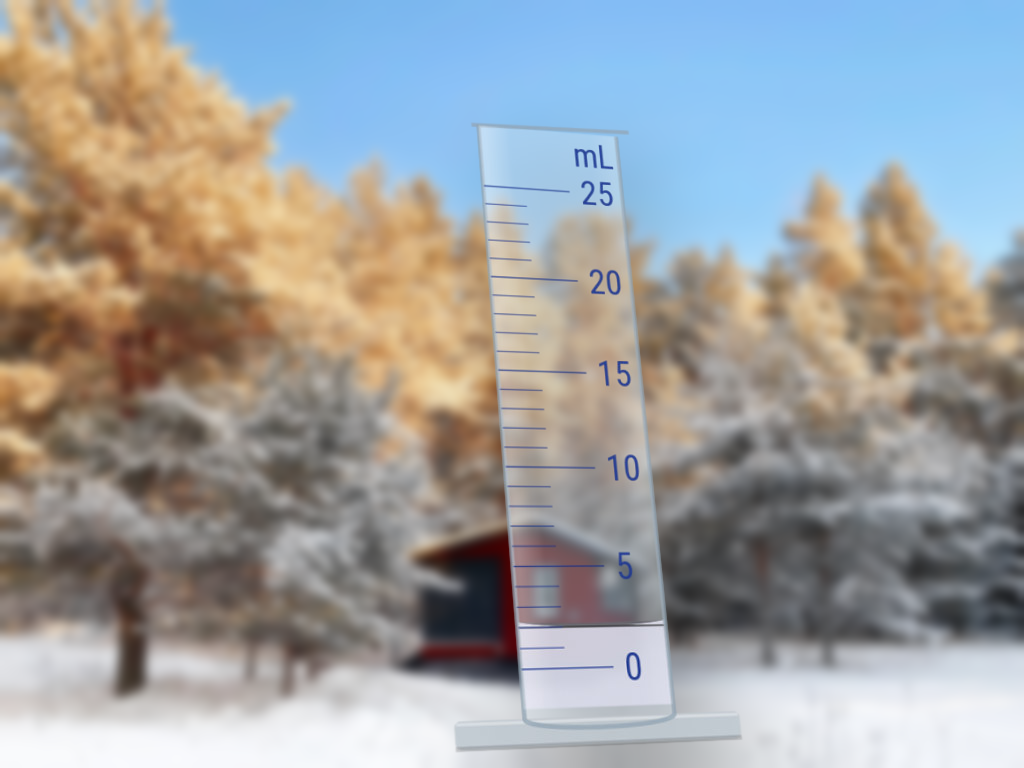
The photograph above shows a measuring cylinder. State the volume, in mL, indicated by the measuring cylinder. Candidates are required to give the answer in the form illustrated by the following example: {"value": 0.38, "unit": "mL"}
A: {"value": 2, "unit": "mL"}
